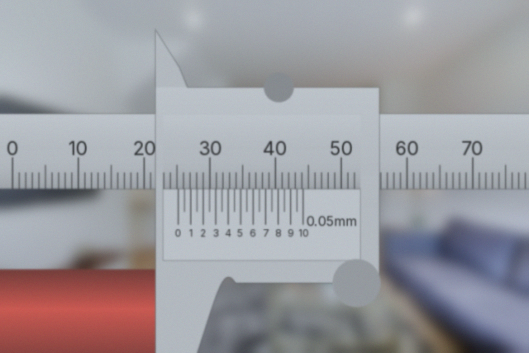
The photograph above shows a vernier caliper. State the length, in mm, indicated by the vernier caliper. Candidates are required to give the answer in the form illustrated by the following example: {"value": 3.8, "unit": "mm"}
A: {"value": 25.2, "unit": "mm"}
